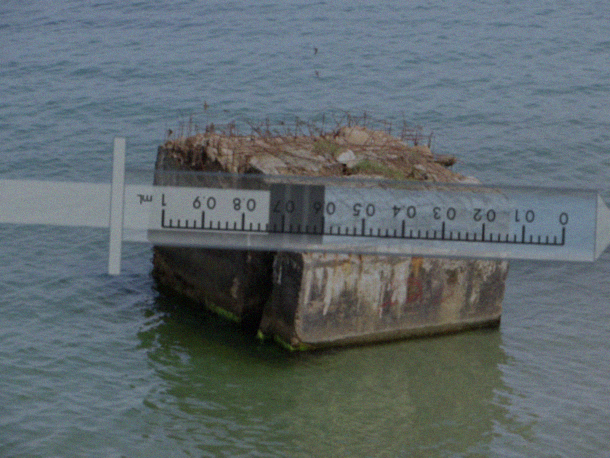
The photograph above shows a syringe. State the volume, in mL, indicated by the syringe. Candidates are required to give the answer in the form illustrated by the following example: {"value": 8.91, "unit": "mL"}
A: {"value": 0.6, "unit": "mL"}
